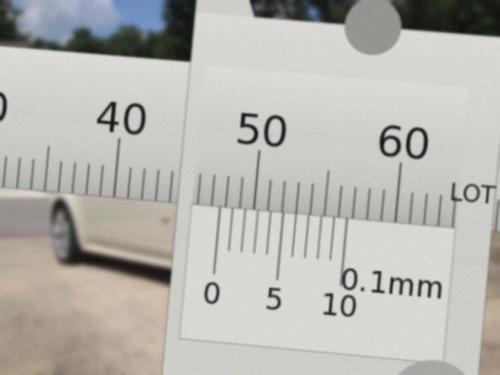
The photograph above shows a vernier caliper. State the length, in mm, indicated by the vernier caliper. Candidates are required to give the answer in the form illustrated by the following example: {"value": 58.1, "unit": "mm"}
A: {"value": 47.6, "unit": "mm"}
